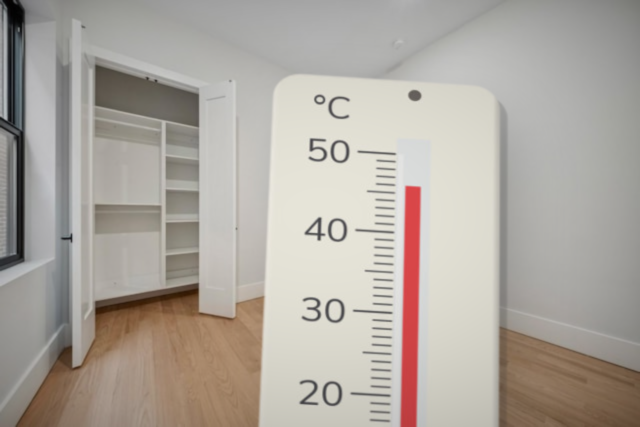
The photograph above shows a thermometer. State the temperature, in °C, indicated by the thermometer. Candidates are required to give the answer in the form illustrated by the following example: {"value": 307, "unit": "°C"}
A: {"value": 46, "unit": "°C"}
